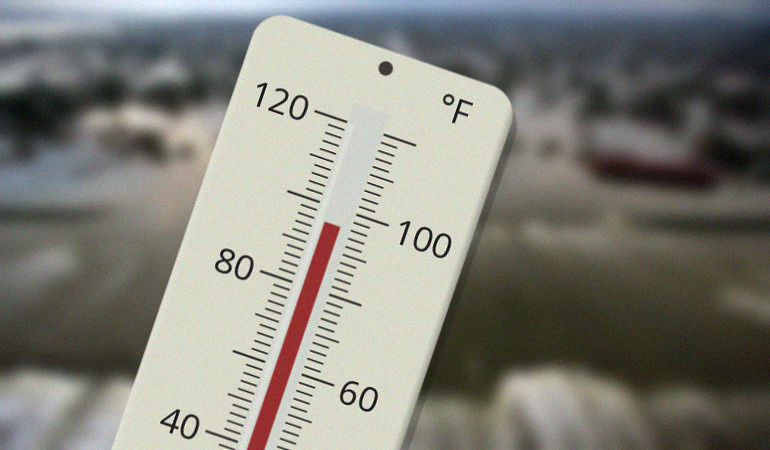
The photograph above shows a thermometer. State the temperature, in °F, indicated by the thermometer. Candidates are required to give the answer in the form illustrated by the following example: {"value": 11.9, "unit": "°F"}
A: {"value": 96, "unit": "°F"}
